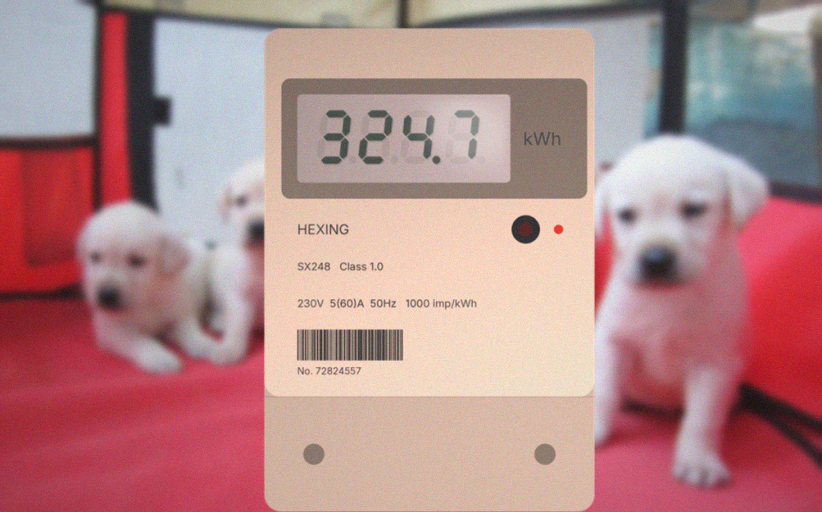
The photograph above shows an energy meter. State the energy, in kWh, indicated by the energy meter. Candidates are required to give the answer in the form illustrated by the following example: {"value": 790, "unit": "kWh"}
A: {"value": 324.7, "unit": "kWh"}
